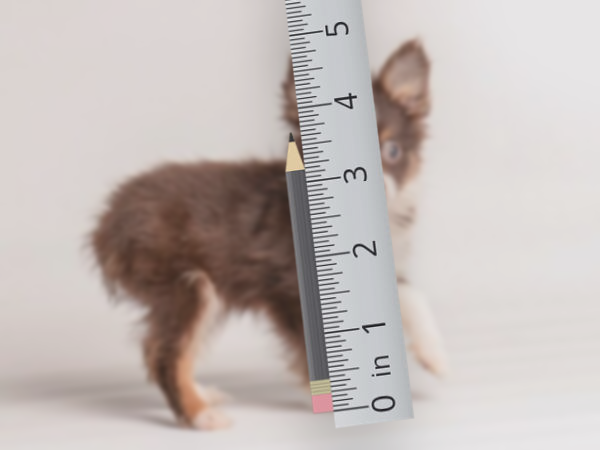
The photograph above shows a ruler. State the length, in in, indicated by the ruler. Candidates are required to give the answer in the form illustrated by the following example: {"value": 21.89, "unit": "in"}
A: {"value": 3.6875, "unit": "in"}
